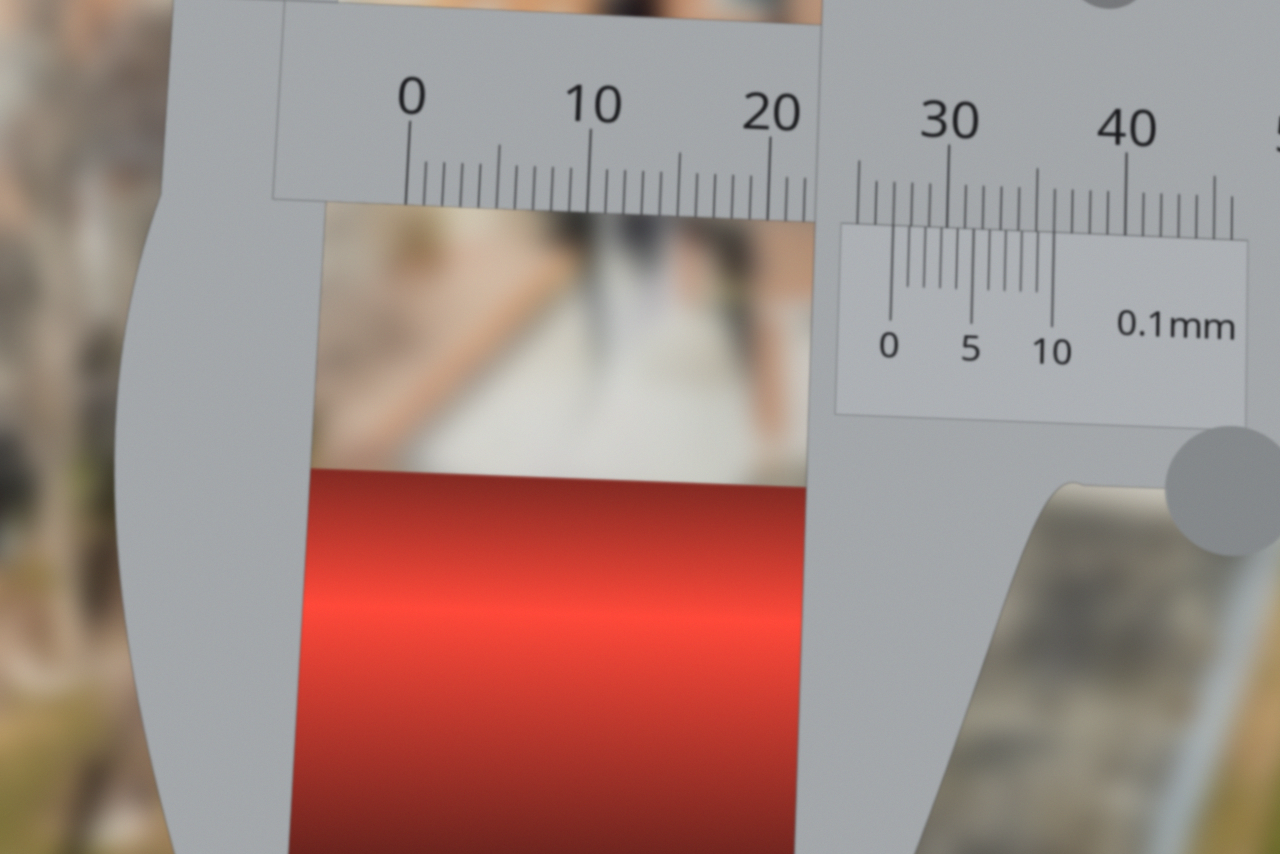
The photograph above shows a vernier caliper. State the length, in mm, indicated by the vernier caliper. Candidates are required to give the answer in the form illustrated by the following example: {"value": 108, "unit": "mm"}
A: {"value": 27.0, "unit": "mm"}
